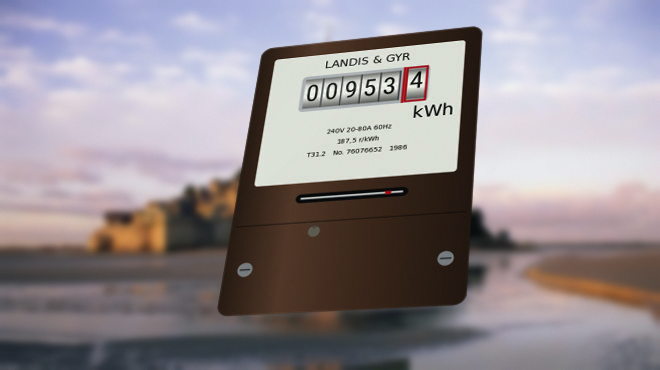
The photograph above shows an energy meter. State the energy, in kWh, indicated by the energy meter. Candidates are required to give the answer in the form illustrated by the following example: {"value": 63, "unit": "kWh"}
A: {"value": 953.4, "unit": "kWh"}
